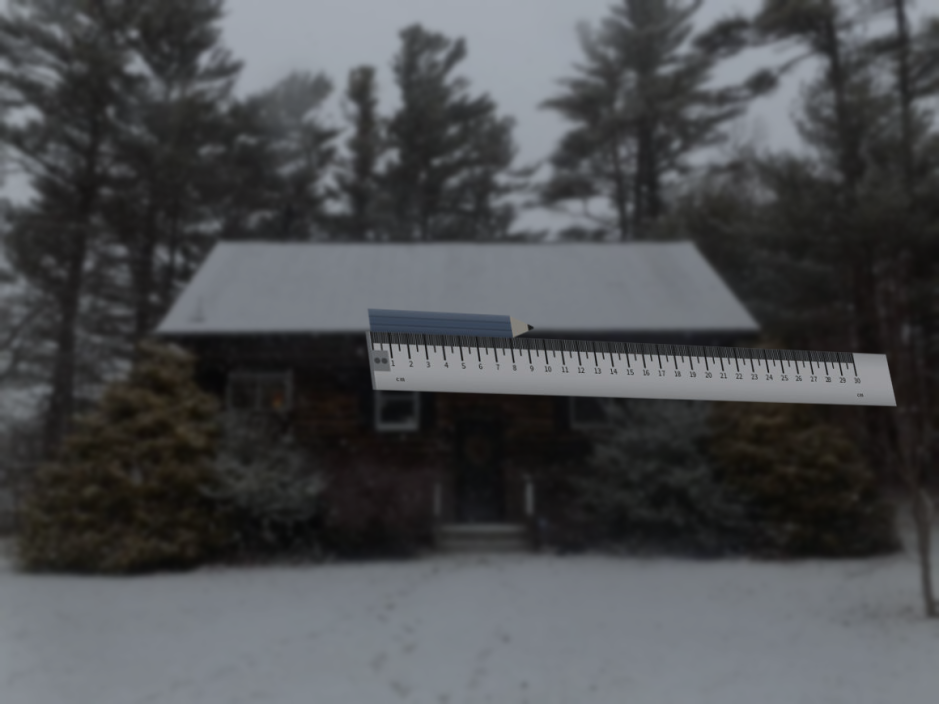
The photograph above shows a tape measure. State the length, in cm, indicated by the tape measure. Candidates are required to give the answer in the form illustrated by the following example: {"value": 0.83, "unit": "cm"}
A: {"value": 9.5, "unit": "cm"}
